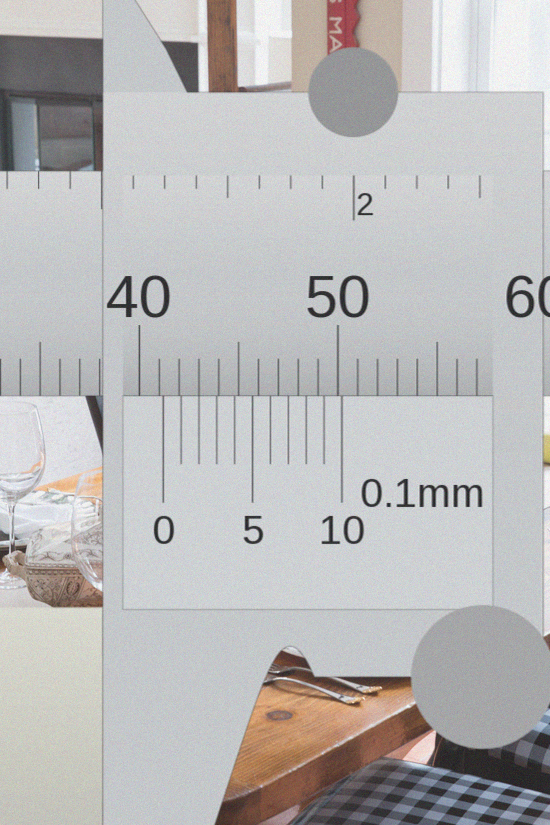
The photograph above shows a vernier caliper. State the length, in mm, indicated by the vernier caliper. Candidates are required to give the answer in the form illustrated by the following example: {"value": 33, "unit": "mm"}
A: {"value": 41.2, "unit": "mm"}
